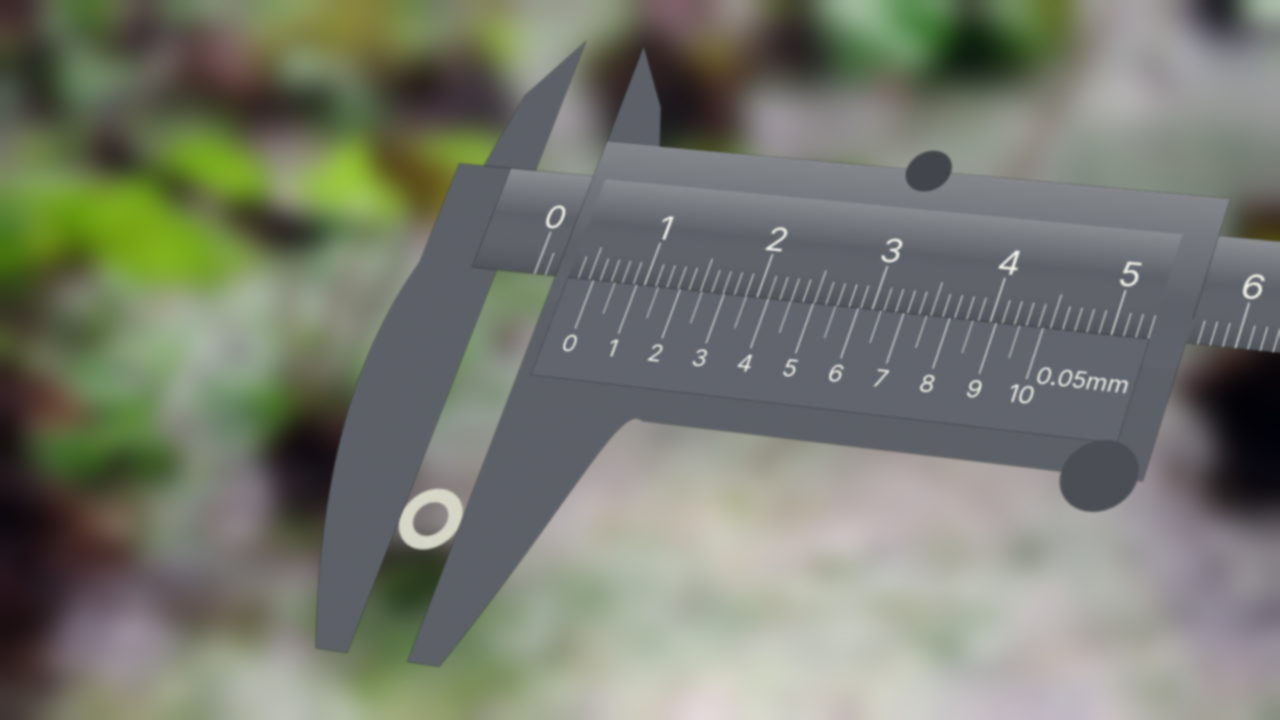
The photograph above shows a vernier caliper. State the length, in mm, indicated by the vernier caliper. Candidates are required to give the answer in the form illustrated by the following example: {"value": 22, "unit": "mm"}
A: {"value": 5.4, "unit": "mm"}
